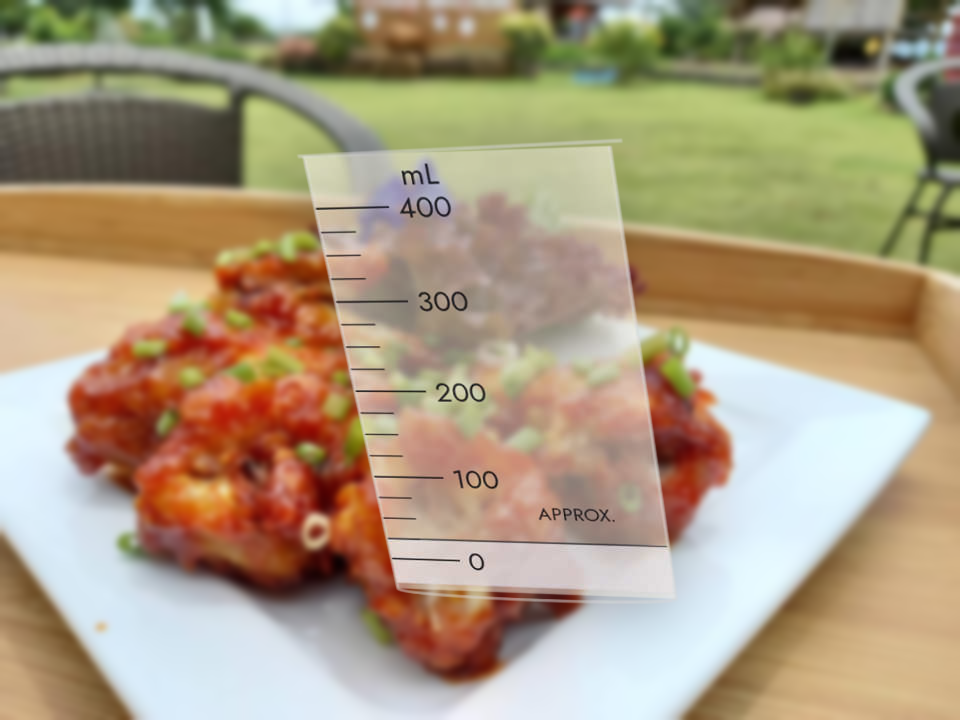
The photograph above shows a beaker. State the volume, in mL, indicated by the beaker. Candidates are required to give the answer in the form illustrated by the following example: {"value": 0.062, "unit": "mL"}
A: {"value": 25, "unit": "mL"}
